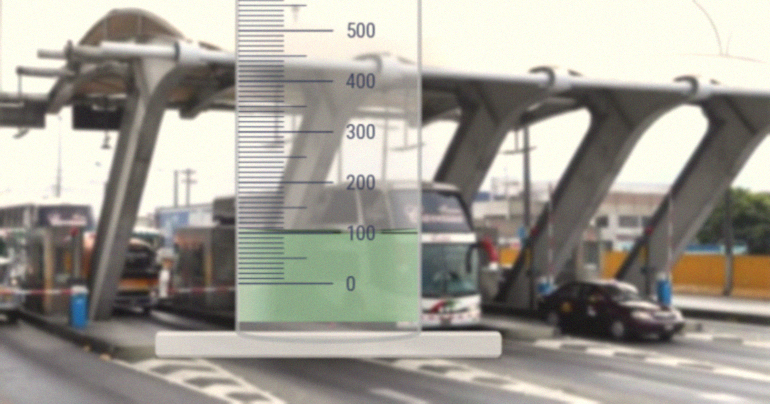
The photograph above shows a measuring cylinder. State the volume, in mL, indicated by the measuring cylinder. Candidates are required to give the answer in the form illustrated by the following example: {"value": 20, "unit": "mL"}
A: {"value": 100, "unit": "mL"}
